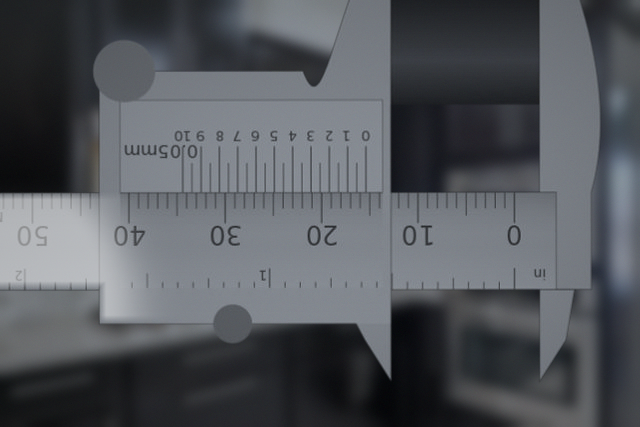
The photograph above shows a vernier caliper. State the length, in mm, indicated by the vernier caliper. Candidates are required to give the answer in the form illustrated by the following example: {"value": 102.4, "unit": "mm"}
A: {"value": 15.4, "unit": "mm"}
